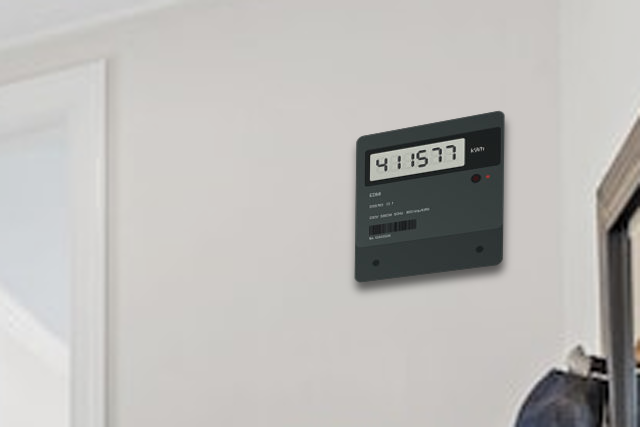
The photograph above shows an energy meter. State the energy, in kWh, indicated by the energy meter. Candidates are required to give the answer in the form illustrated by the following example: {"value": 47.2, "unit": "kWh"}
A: {"value": 411577, "unit": "kWh"}
